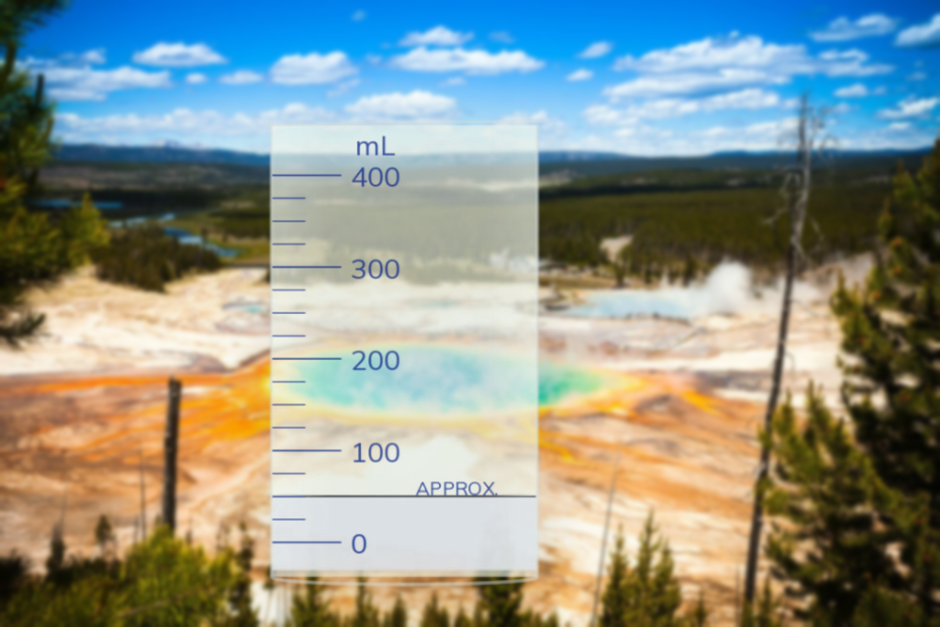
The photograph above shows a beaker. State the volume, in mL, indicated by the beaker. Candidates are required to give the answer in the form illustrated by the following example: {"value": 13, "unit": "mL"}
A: {"value": 50, "unit": "mL"}
